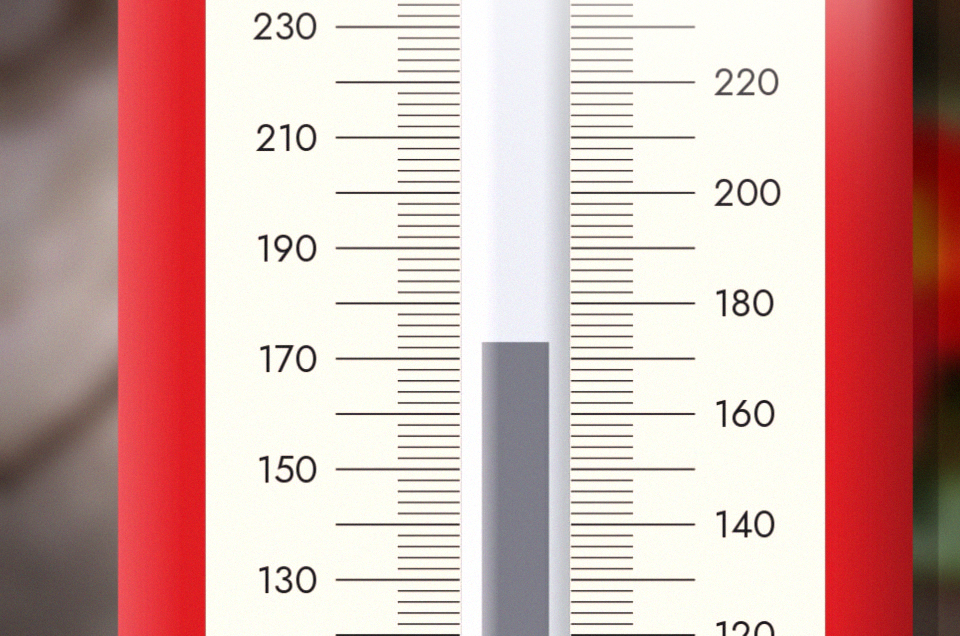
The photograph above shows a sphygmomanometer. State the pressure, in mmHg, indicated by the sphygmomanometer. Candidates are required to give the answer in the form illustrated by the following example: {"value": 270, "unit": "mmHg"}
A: {"value": 173, "unit": "mmHg"}
